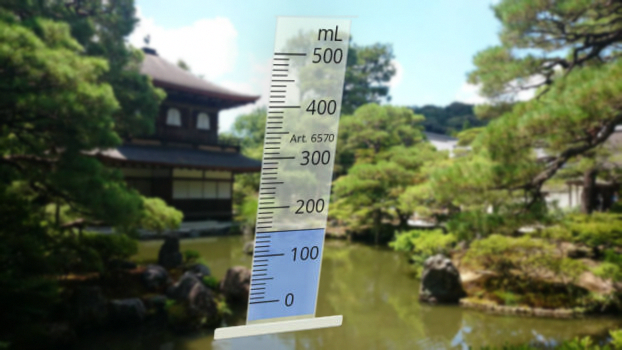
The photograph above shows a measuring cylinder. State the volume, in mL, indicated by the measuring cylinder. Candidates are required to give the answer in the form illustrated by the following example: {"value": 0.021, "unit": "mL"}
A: {"value": 150, "unit": "mL"}
